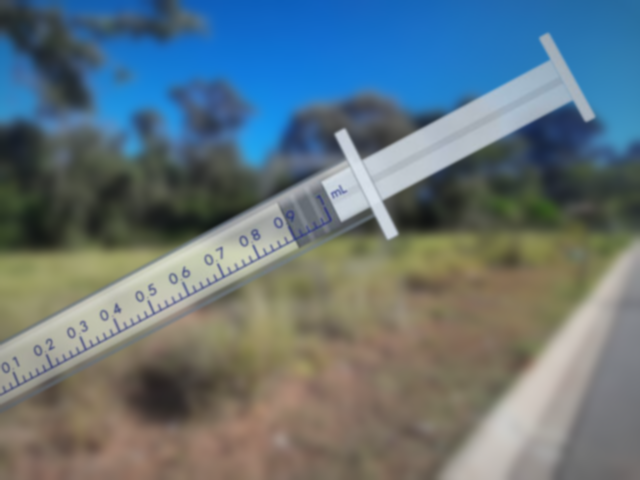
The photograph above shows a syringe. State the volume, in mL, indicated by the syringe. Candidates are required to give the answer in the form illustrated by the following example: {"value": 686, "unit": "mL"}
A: {"value": 0.9, "unit": "mL"}
